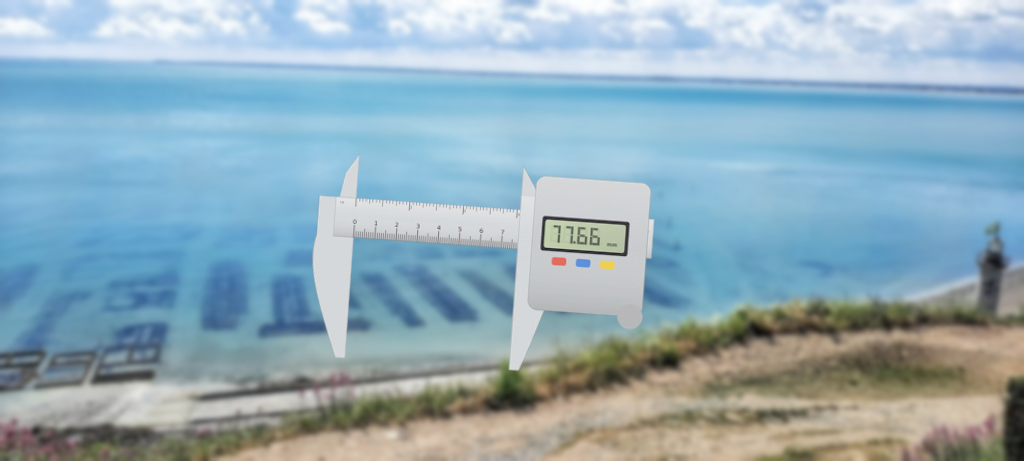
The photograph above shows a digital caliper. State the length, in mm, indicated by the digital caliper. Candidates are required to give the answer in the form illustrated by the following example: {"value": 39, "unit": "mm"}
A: {"value": 77.66, "unit": "mm"}
